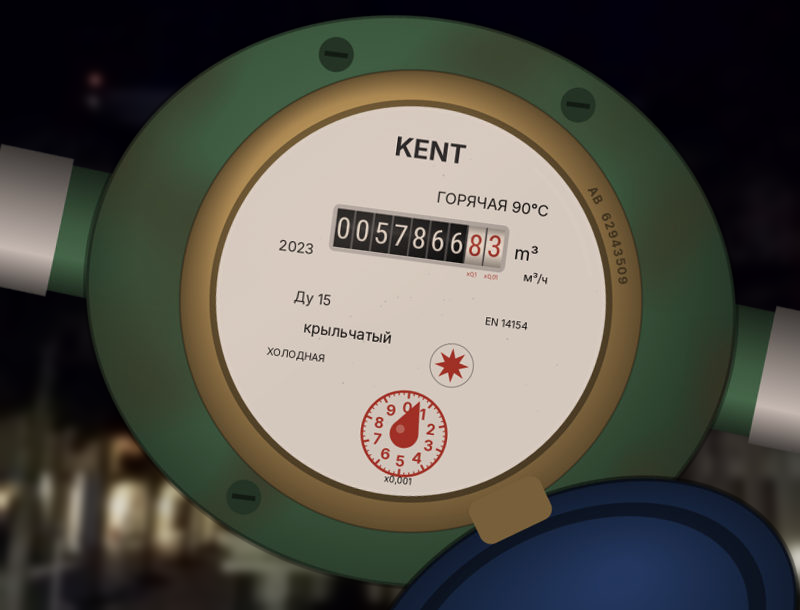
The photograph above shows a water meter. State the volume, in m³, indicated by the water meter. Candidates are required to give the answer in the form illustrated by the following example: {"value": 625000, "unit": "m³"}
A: {"value": 57866.830, "unit": "m³"}
